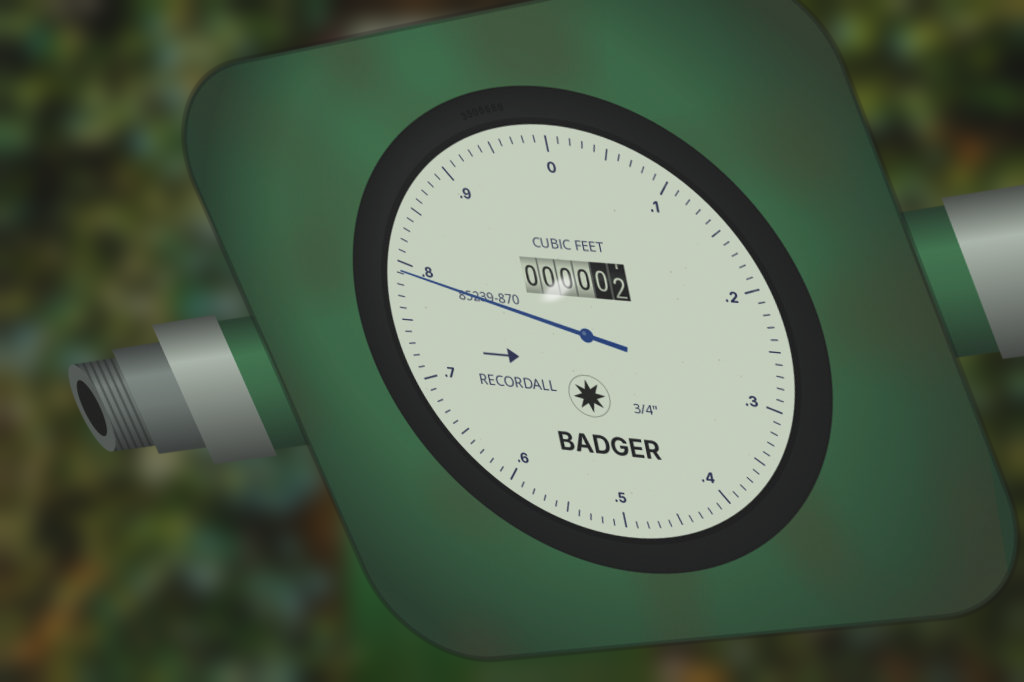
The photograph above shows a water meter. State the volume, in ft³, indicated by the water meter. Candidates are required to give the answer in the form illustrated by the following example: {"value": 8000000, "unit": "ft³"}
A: {"value": 1.79, "unit": "ft³"}
